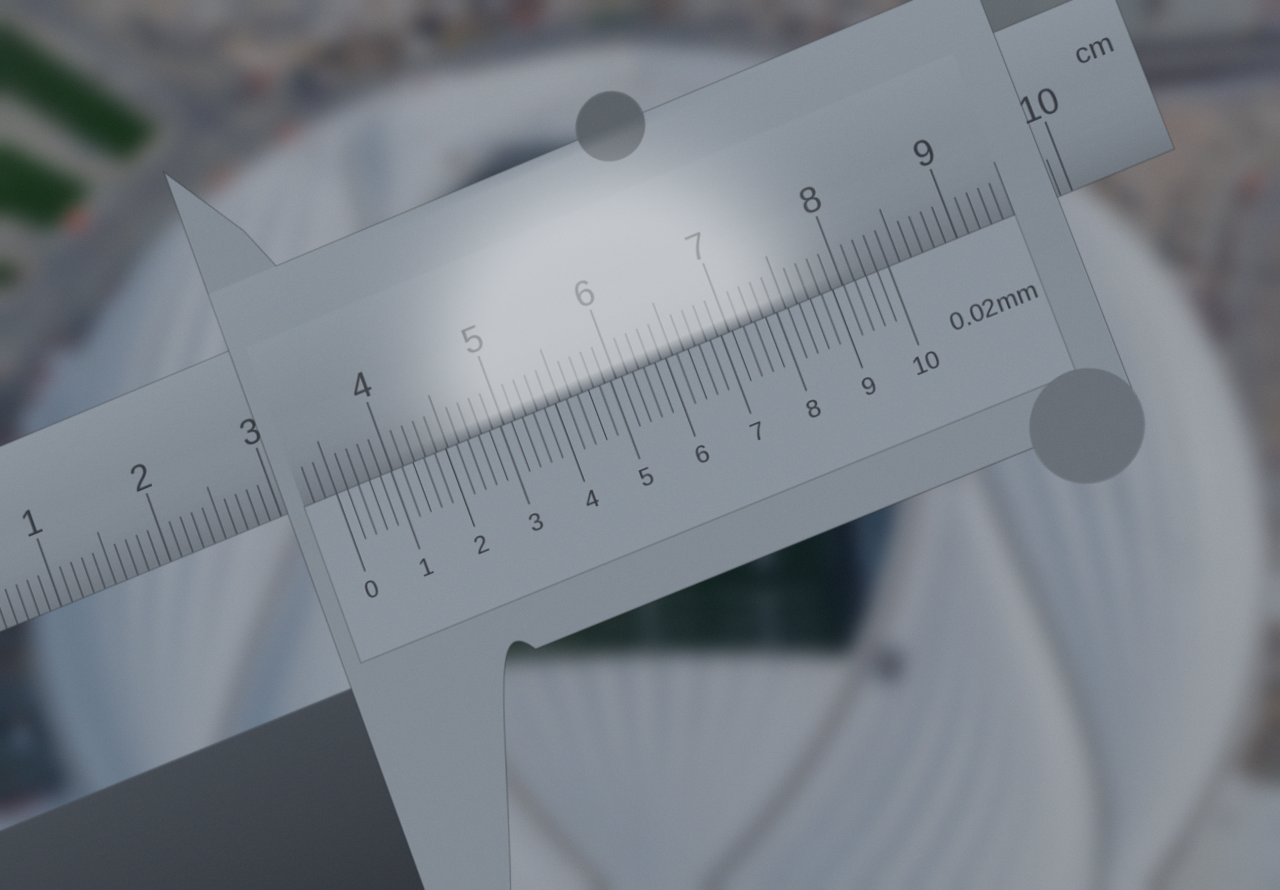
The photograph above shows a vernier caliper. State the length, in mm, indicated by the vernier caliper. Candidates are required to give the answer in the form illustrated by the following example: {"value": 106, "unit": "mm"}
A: {"value": 35.0, "unit": "mm"}
